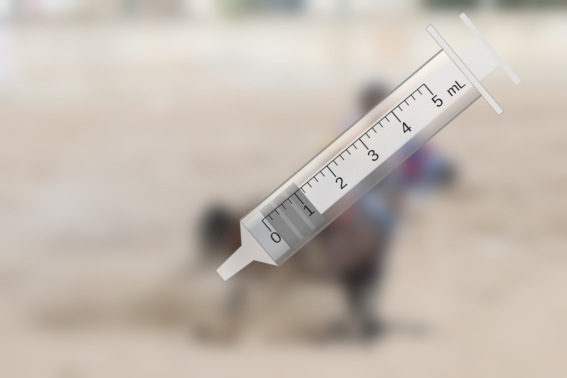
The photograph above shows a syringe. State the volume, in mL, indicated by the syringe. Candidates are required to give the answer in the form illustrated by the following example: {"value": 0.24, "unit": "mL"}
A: {"value": 0.1, "unit": "mL"}
